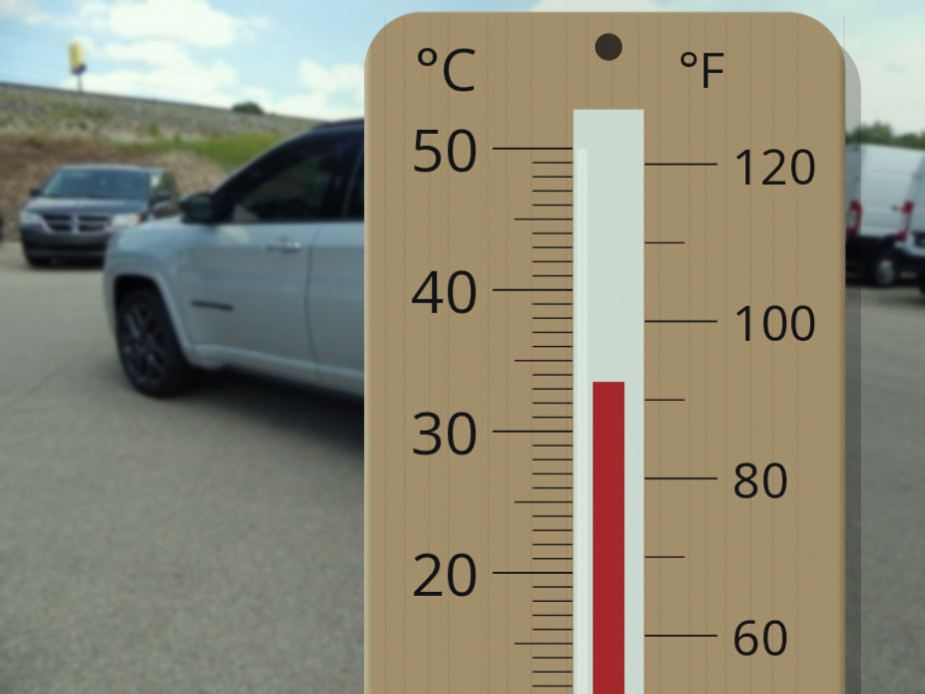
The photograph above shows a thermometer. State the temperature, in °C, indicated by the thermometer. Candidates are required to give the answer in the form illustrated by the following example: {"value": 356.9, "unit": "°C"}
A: {"value": 33.5, "unit": "°C"}
